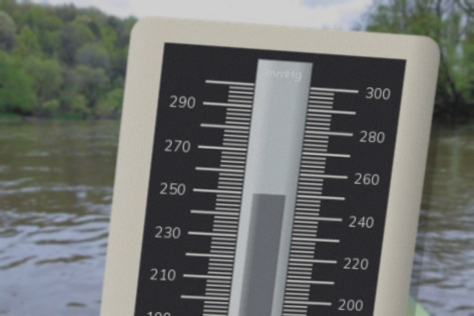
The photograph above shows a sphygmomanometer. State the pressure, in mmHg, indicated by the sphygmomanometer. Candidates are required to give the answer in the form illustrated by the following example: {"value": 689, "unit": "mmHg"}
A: {"value": 250, "unit": "mmHg"}
